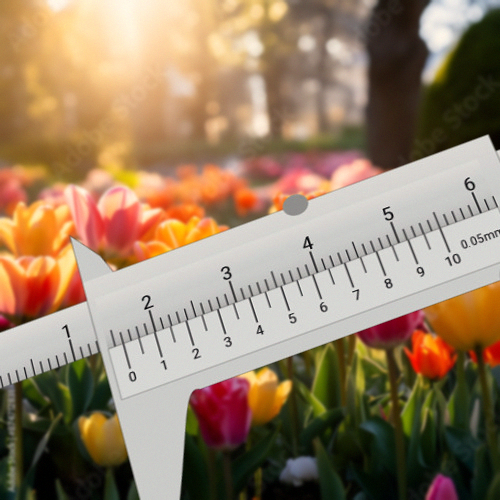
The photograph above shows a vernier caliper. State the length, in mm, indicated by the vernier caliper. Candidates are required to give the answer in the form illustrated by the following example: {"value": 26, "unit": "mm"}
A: {"value": 16.0, "unit": "mm"}
